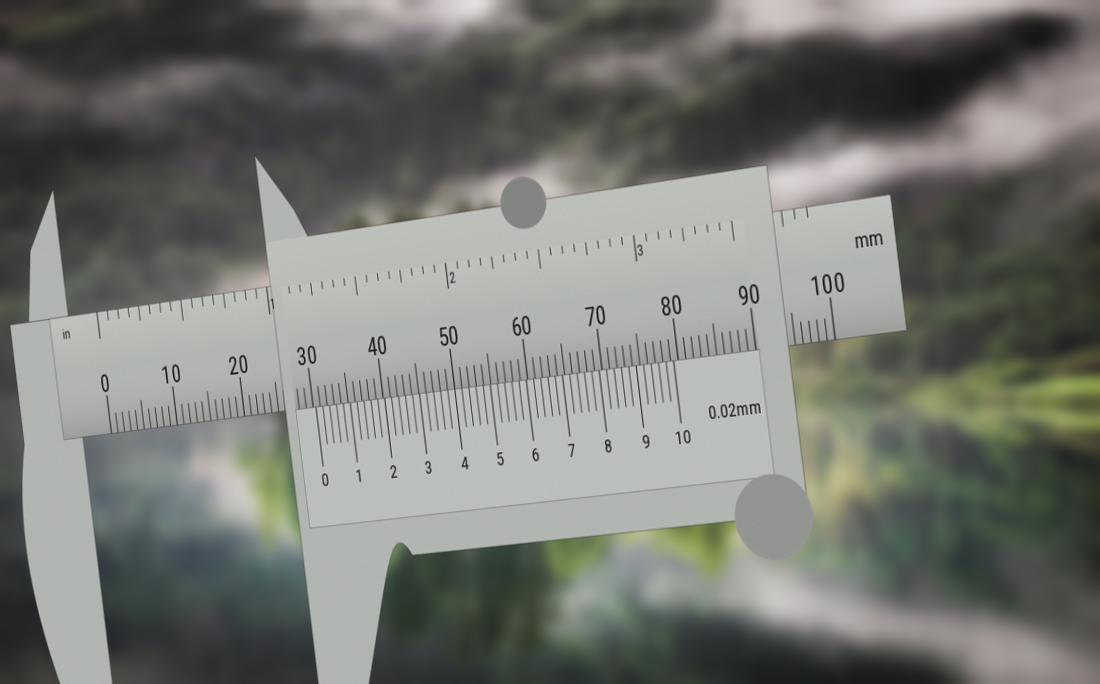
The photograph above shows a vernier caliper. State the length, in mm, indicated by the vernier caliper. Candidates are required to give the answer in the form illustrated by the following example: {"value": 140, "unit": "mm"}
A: {"value": 30.4, "unit": "mm"}
